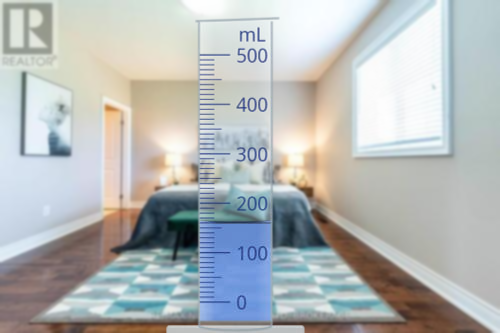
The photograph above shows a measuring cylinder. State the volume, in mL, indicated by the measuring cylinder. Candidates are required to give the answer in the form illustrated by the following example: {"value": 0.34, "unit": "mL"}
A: {"value": 160, "unit": "mL"}
